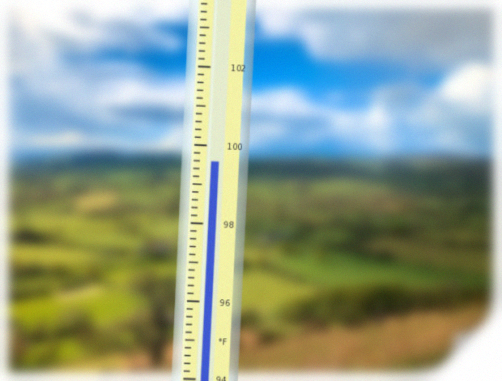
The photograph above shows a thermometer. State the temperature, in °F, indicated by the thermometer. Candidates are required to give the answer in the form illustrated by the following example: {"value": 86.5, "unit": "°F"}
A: {"value": 99.6, "unit": "°F"}
